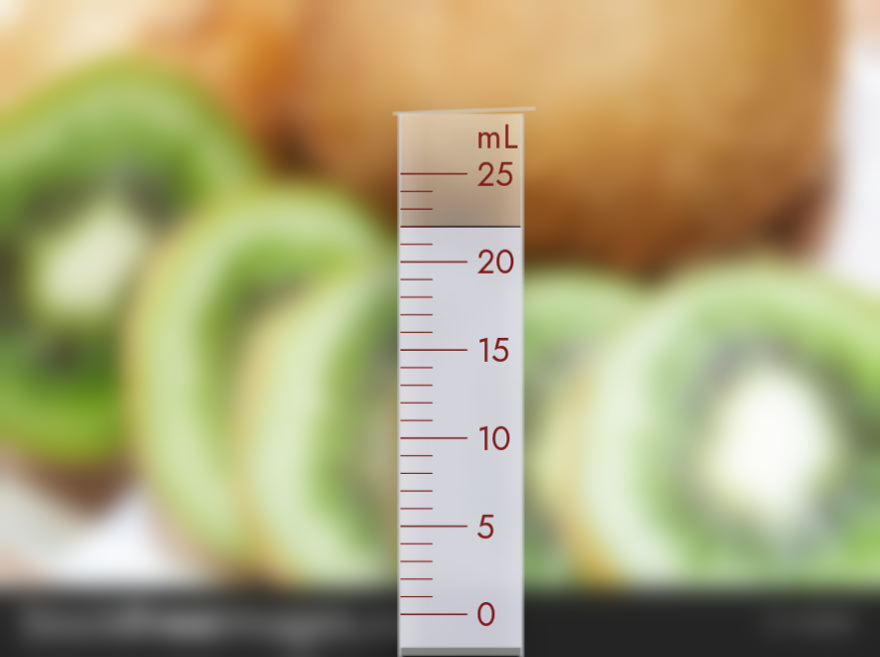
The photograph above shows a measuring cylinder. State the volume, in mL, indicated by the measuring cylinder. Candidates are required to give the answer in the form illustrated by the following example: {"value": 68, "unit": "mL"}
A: {"value": 22, "unit": "mL"}
